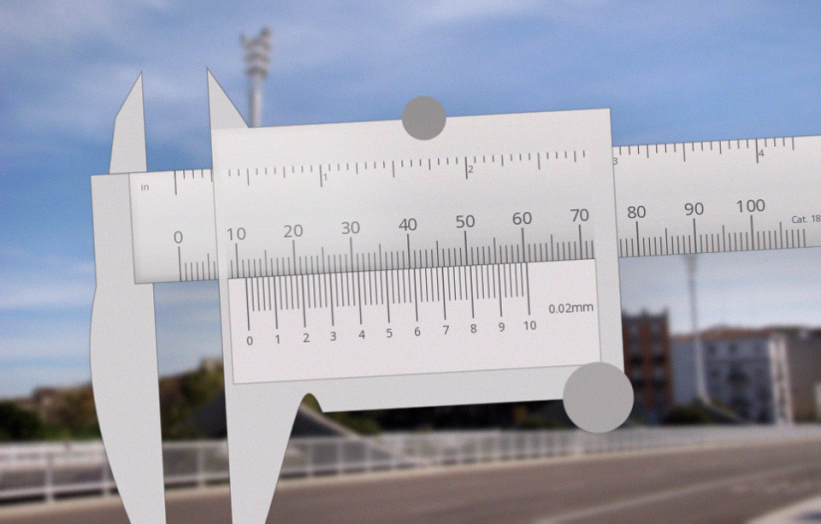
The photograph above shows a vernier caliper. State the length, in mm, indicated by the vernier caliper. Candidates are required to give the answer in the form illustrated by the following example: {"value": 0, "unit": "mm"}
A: {"value": 11.4, "unit": "mm"}
